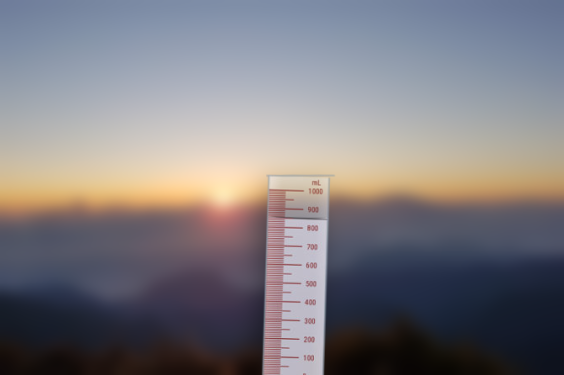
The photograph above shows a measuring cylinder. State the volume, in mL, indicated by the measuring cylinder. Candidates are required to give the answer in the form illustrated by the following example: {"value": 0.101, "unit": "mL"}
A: {"value": 850, "unit": "mL"}
